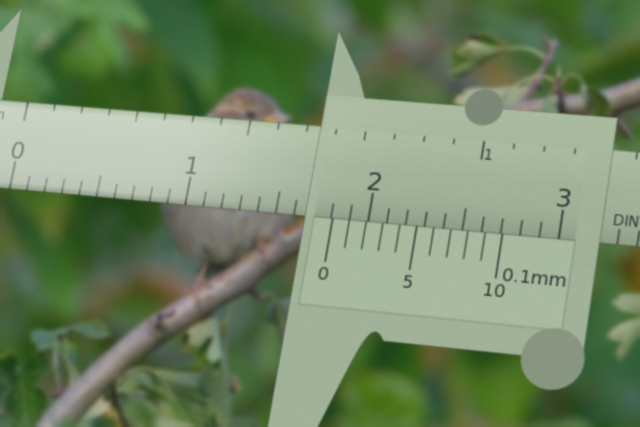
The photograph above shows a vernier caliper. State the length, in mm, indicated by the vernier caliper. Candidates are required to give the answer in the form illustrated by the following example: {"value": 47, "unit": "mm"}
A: {"value": 18.1, "unit": "mm"}
